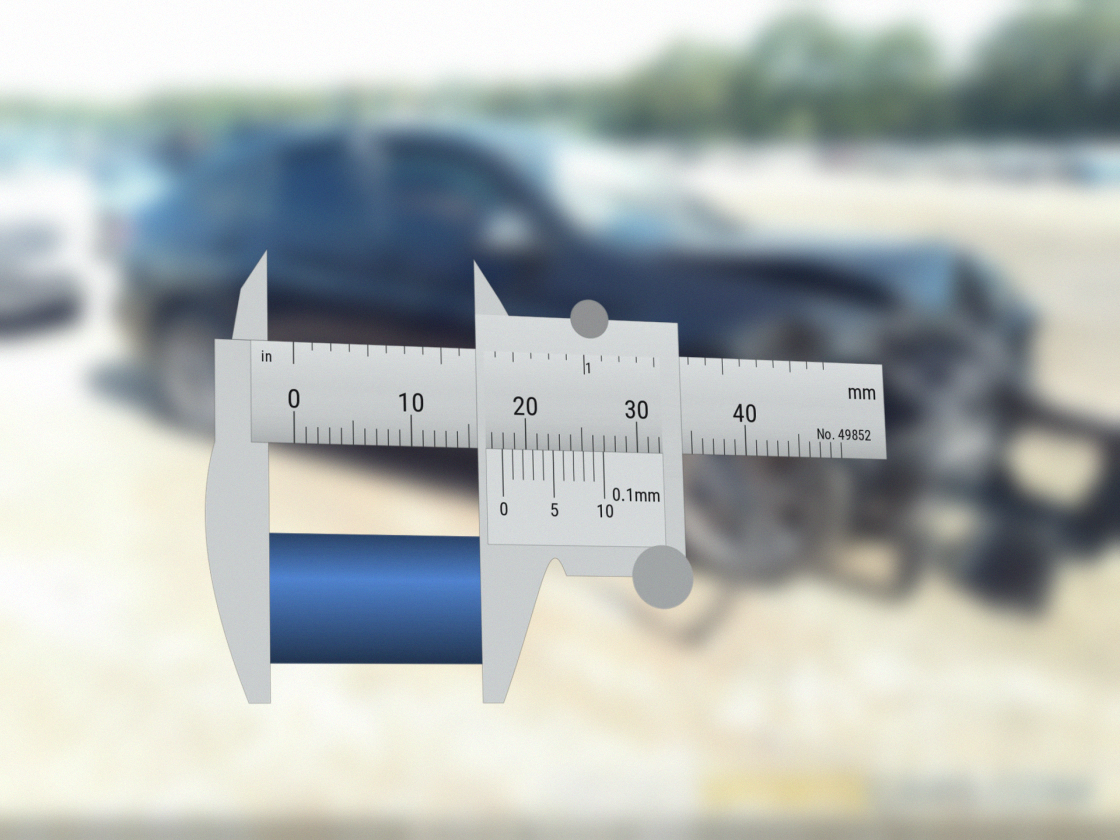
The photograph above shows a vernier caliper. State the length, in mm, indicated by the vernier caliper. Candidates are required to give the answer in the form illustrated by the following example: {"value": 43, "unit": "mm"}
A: {"value": 17.9, "unit": "mm"}
